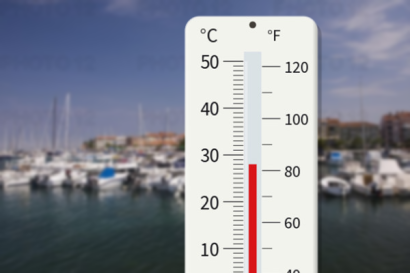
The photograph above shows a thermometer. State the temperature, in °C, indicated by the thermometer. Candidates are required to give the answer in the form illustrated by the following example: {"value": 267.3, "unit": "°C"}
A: {"value": 28, "unit": "°C"}
